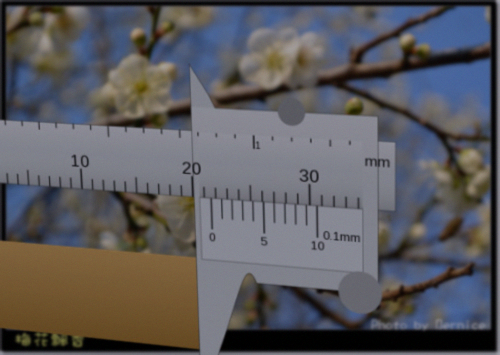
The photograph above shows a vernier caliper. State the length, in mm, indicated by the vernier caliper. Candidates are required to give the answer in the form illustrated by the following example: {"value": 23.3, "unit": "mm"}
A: {"value": 21.6, "unit": "mm"}
